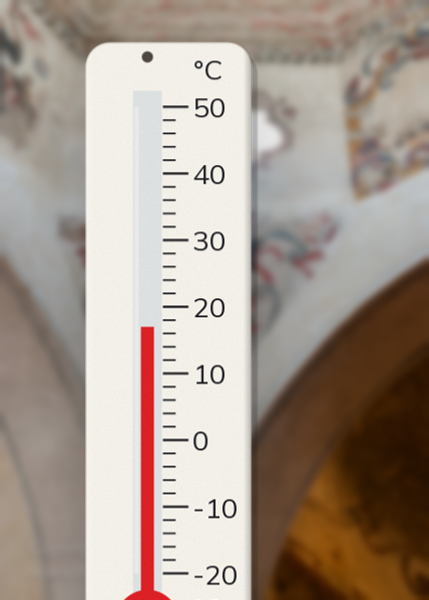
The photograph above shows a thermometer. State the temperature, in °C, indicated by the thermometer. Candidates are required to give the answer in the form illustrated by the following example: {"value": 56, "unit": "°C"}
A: {"value": 17, "unit": "°C"}
